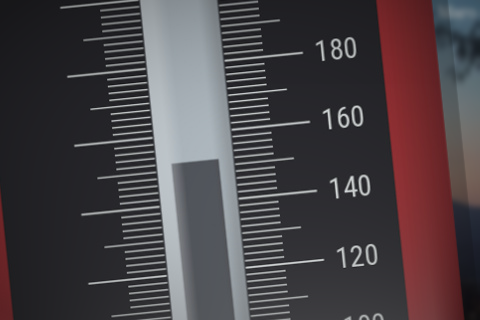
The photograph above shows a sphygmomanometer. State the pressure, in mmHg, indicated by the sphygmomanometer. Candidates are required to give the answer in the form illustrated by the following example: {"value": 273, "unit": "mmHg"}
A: {"value": 152, "unit": "mmHg"}
